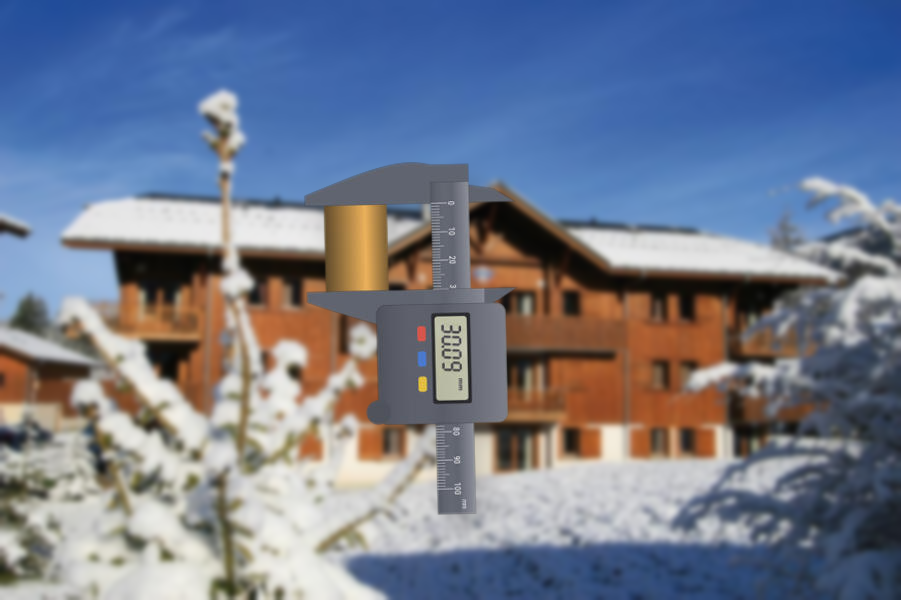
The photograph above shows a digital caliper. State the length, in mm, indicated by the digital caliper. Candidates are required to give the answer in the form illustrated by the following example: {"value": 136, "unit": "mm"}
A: {"value": 30.09, "unit": "mm"}
